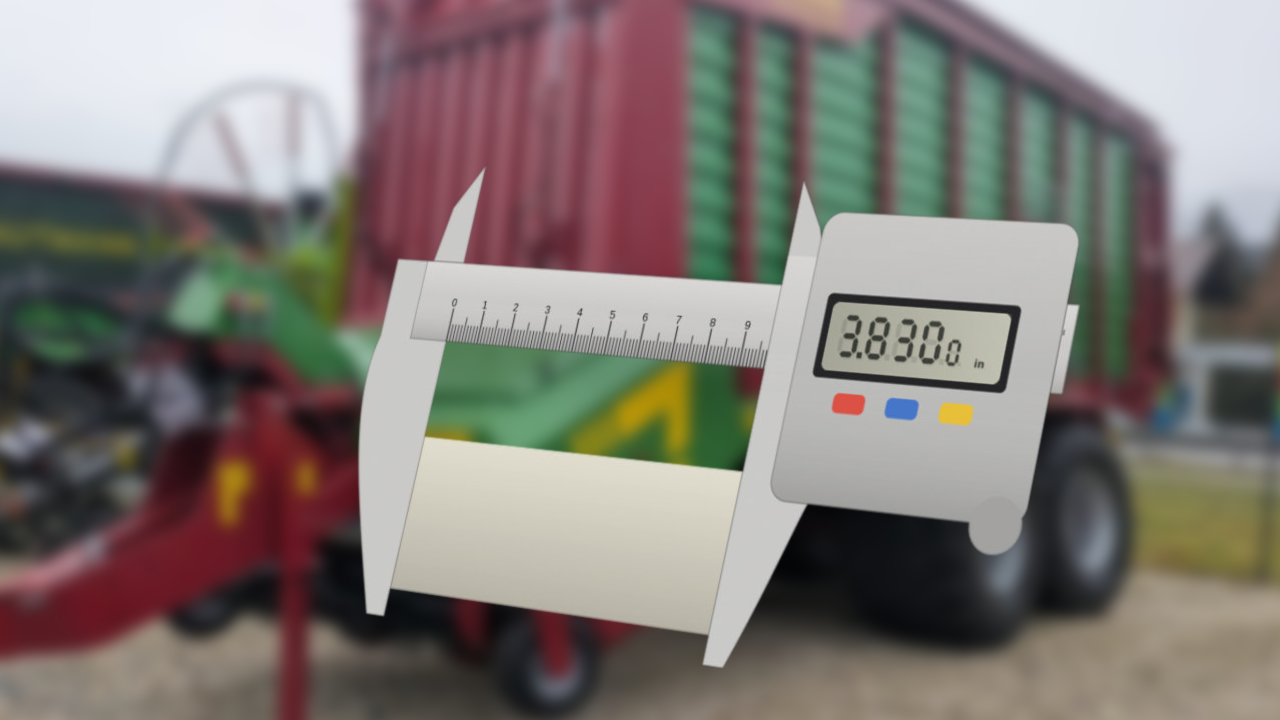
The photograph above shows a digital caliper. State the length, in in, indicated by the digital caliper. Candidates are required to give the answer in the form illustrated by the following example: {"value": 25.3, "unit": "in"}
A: {"value": 3.8300, "unit": "in"}
